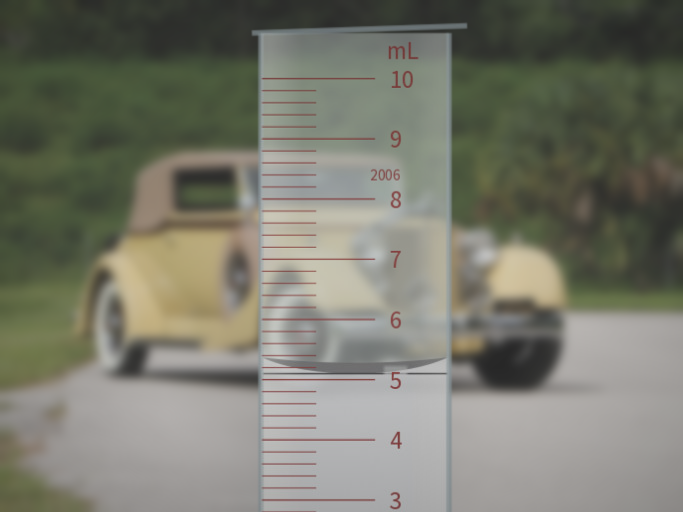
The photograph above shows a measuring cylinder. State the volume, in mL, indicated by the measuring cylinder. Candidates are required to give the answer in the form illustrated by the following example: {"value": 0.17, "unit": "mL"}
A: {"value": 5.1, "unit": "mL"}
